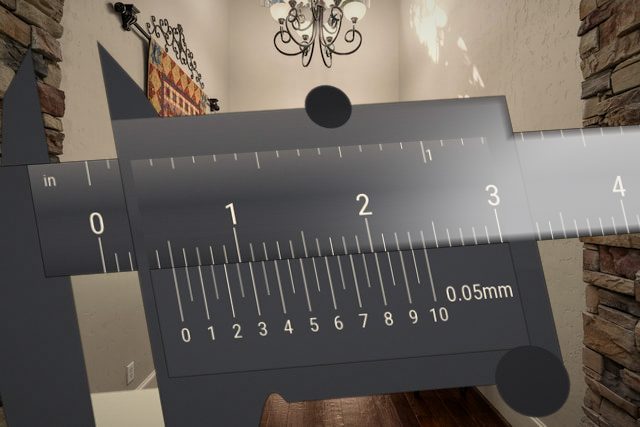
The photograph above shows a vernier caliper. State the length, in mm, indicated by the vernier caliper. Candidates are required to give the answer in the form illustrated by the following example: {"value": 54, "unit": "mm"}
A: {"value": 5.0, "unit": "mm"}
